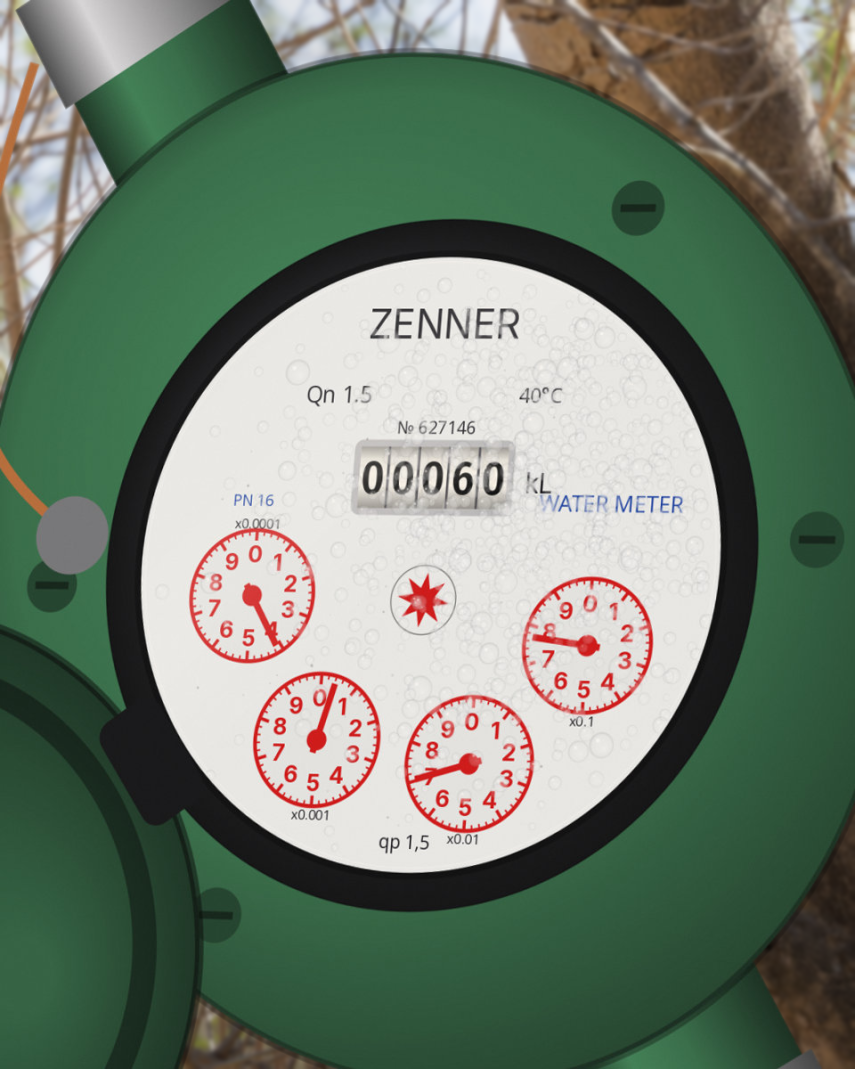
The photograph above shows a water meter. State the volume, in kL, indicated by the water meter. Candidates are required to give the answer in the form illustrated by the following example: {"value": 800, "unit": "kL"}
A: {"value": 60.7704, "unit": "kL"}
